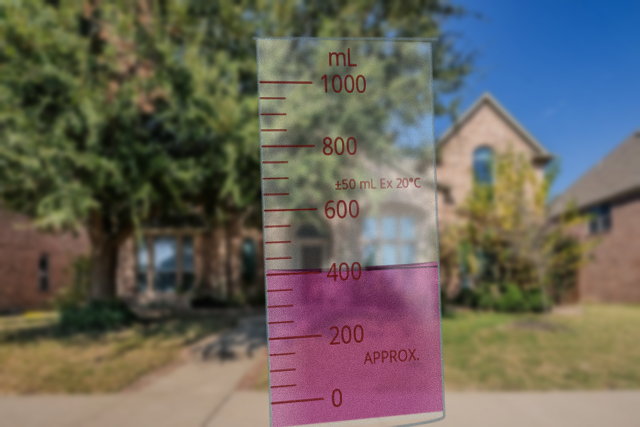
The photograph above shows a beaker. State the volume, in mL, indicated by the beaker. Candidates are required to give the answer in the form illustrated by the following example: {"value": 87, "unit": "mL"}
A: {"value": 400, "unit": "mL"}
